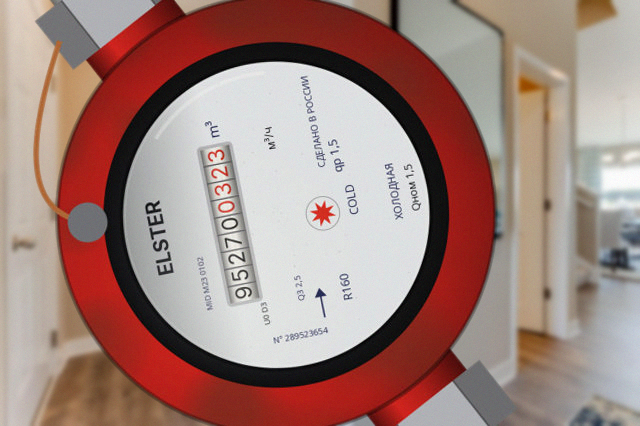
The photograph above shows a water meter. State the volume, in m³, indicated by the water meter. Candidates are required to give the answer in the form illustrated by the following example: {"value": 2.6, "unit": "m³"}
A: {"value": 95270.0323, "unit": "m³"}
